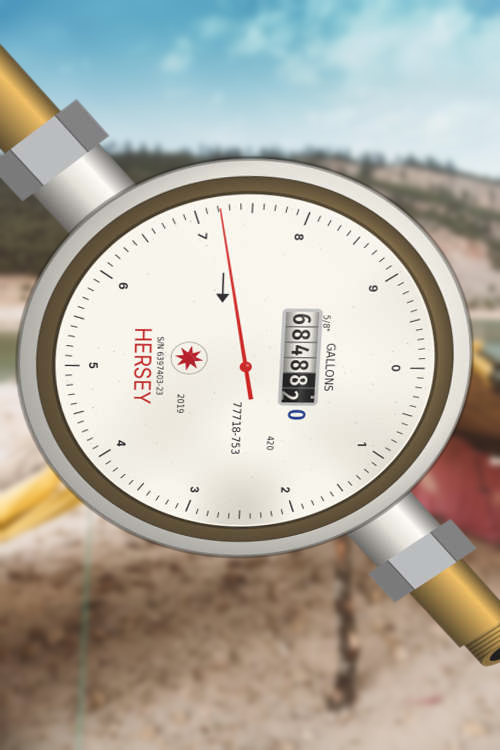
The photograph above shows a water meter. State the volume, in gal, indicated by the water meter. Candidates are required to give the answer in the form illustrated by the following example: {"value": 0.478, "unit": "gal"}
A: {"value": 6848817.2, "unit": "gal"}
